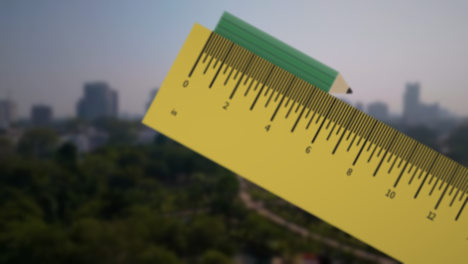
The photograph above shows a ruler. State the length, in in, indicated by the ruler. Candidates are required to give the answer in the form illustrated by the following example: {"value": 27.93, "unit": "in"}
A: {"value": 6.5, "unit": "in"}
